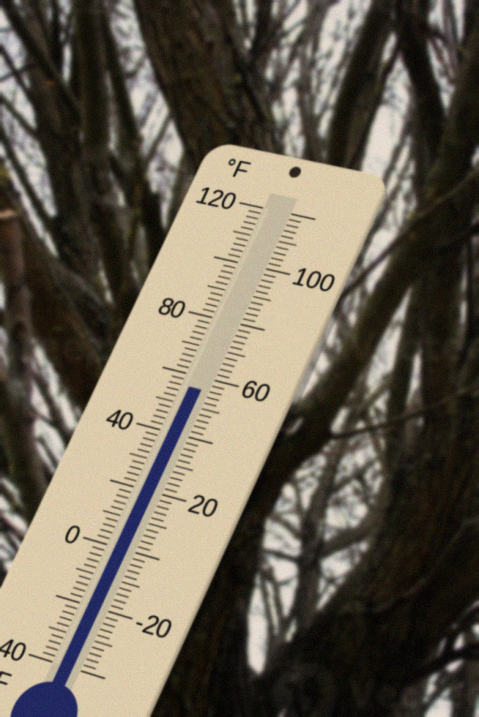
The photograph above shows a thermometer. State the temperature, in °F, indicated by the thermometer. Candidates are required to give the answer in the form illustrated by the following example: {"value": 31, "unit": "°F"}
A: {"value": 56, "unit": "°F"}
